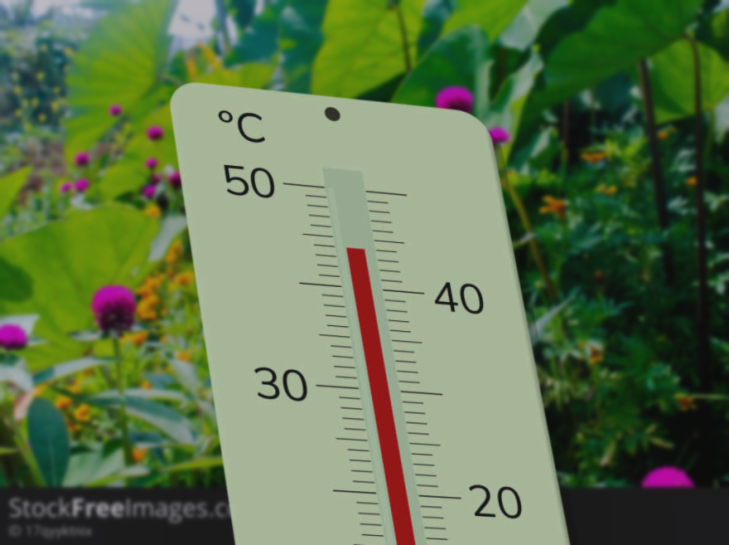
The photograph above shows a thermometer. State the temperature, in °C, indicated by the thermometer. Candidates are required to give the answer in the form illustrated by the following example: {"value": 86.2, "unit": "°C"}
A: {"value": 44, "unit": "°C"}
